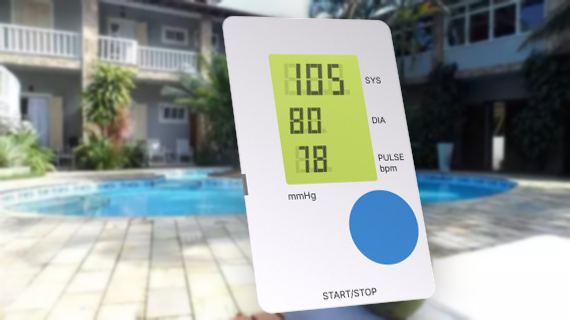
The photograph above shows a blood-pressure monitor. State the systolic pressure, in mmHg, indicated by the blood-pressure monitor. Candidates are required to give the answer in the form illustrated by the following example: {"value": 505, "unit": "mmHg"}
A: {"value": 105, "unit": "mmHg"}
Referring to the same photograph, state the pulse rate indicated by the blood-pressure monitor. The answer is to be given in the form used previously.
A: {"value": 78, "unit": "bpm"}
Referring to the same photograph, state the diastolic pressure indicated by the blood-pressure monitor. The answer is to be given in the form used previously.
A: {"value": 80, "unit": "mmHg"}
